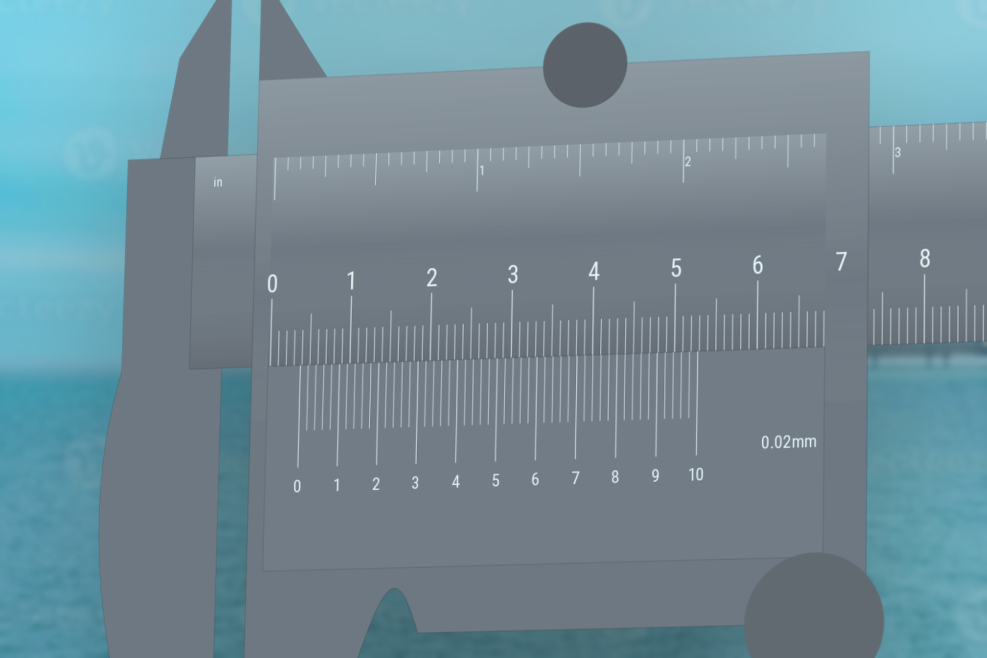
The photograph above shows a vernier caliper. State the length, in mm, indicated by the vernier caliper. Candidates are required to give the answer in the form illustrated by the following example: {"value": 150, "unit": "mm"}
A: {"value": 3.8, "unit": "mm"}
